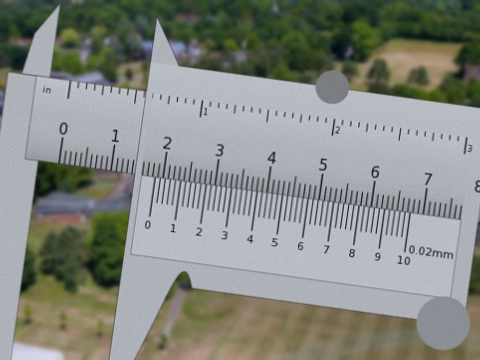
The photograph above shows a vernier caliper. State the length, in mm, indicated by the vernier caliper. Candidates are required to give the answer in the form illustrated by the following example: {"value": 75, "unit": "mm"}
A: {"value": 18.5, "unit": "mm"}
